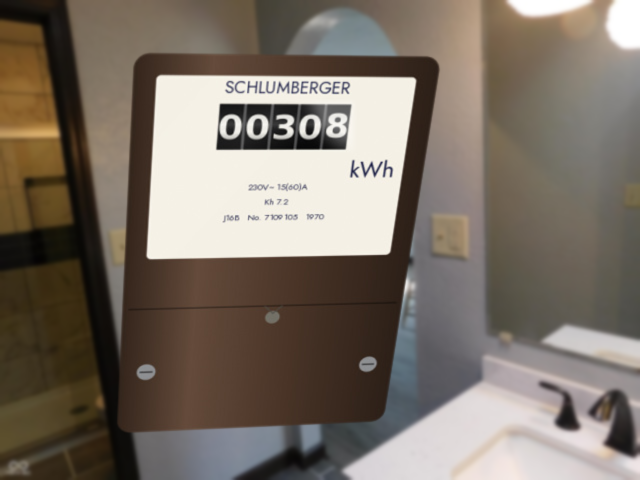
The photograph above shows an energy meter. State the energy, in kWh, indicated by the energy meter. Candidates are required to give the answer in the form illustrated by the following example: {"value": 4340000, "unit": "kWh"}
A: {"value": 308, "unit": "kWh"}
